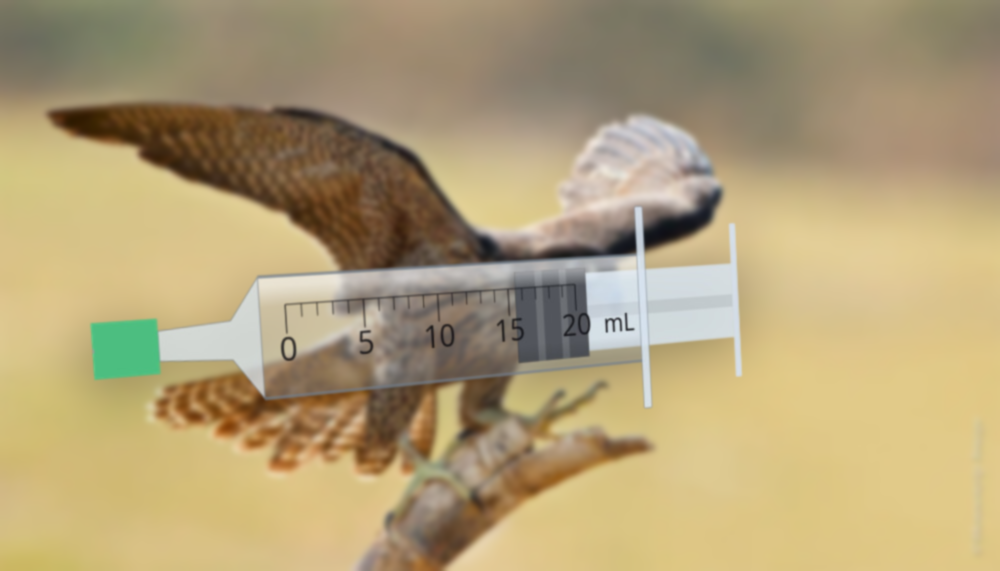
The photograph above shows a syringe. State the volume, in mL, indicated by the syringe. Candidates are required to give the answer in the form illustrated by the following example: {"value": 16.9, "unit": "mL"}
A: {"value": 15.5, "unit": "mL"}
